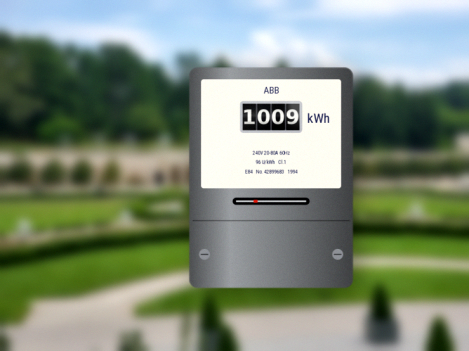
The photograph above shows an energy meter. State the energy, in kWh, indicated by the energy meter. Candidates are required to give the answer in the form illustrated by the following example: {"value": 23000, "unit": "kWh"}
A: {"value": 1009, "unit": "kWh"}
